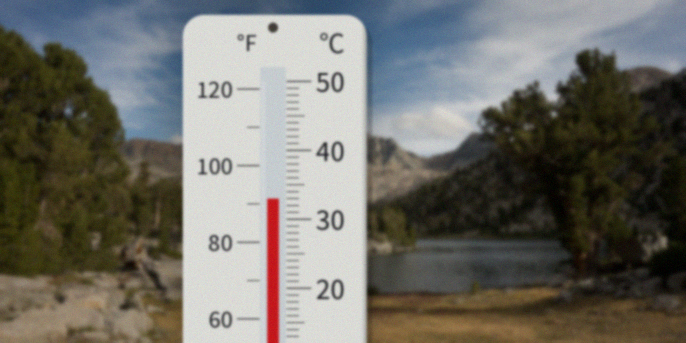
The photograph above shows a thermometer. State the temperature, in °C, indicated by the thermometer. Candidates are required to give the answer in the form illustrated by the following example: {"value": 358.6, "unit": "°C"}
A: {"value": 33, "unit": "°C"}
